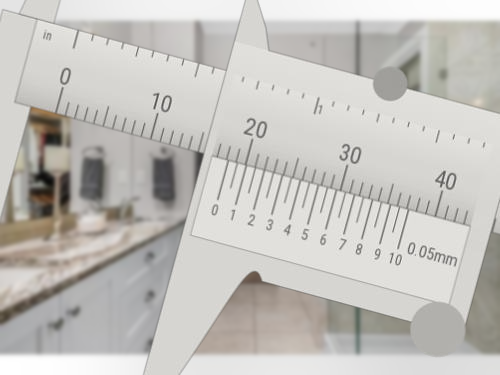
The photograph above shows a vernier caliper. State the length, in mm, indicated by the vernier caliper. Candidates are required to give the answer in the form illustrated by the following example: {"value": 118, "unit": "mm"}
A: {"value": 18.2, "unit": "mm"}
